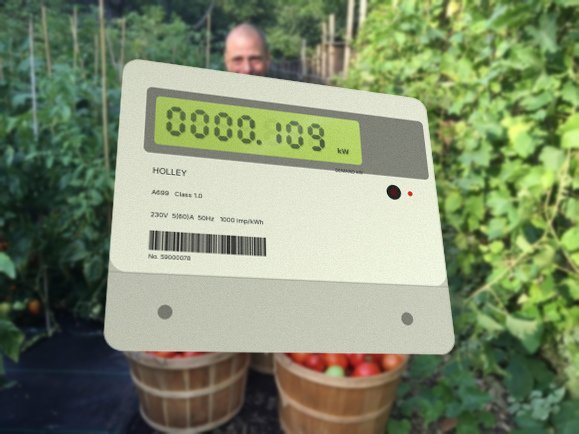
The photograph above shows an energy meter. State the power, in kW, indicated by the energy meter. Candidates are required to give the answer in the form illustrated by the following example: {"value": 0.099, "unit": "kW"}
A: {"value": 0.109, "unit": "kW"}
